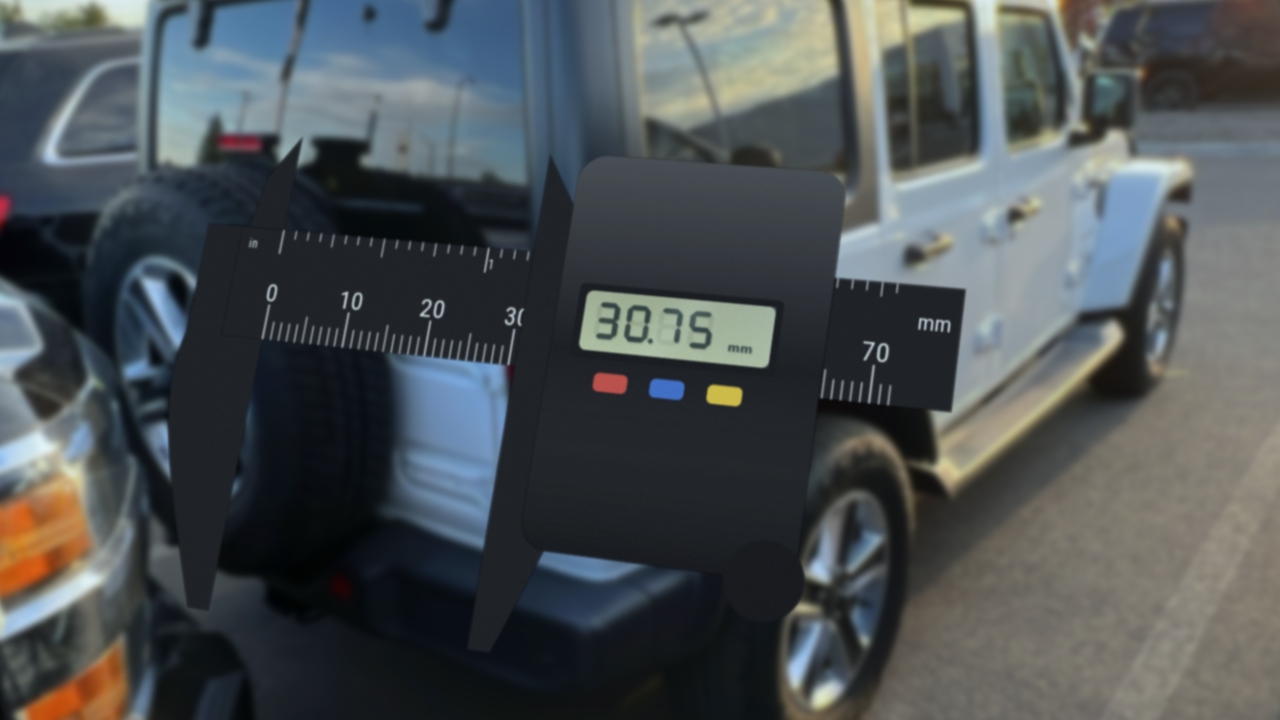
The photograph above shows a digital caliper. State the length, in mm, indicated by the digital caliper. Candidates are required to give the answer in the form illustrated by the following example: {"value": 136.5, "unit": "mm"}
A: {"value": 30.75, "unit": "mm"}
